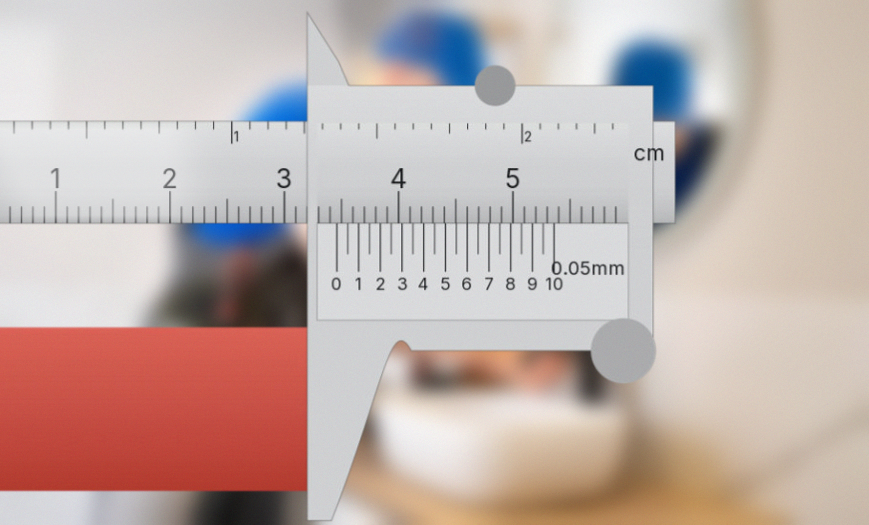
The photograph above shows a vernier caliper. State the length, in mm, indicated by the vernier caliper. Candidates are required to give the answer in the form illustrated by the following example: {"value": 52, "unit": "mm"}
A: {"value": 34.6, "unit": "mm"}
